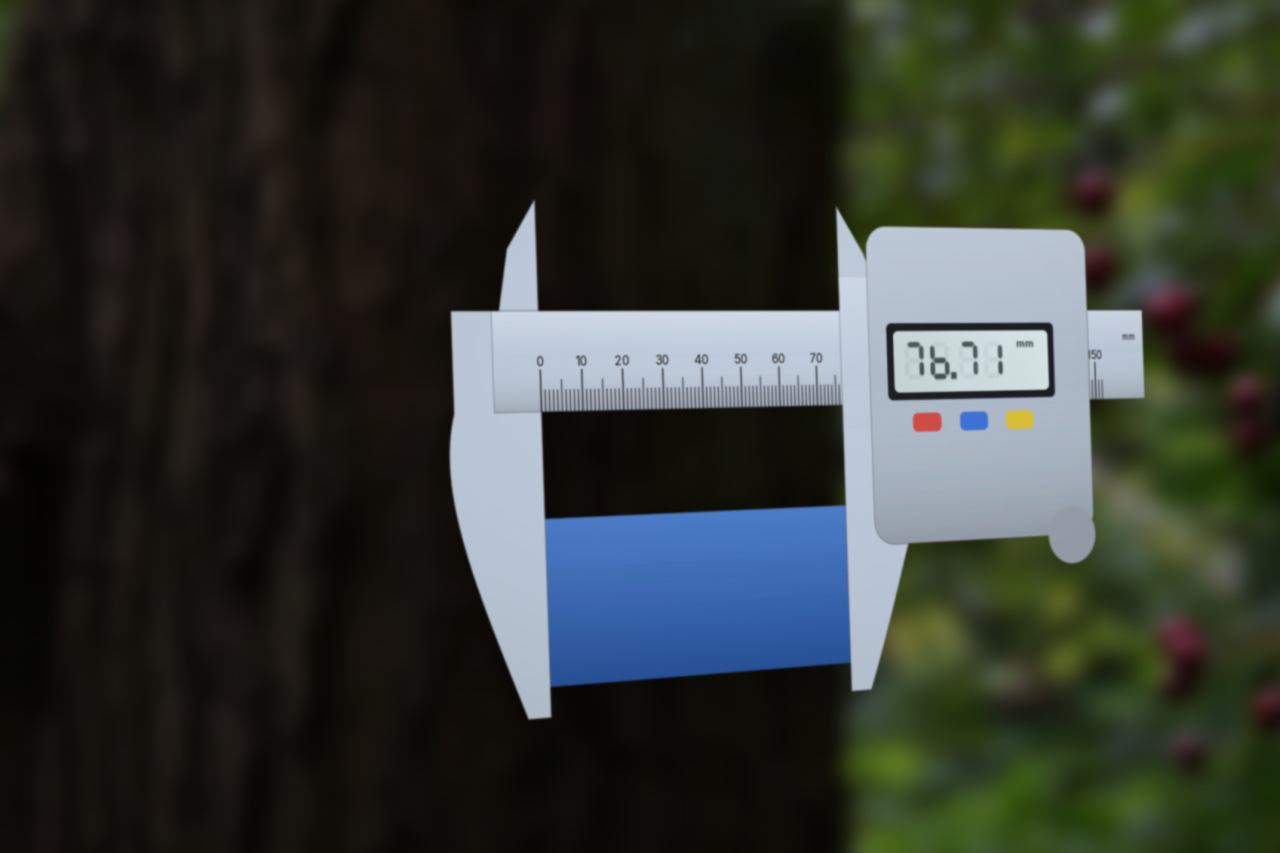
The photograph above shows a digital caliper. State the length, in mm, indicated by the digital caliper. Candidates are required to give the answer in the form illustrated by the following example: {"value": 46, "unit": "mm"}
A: {"value": 76.71, "unit": "mm"}
